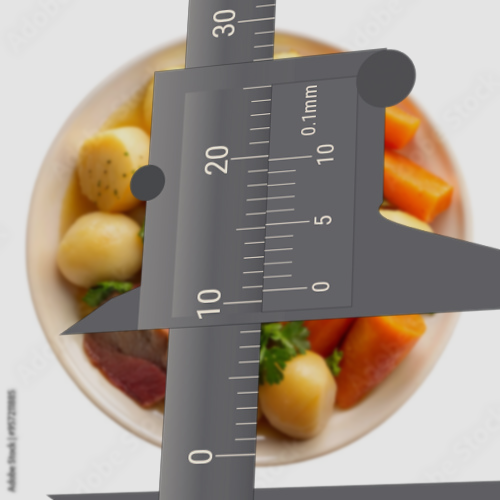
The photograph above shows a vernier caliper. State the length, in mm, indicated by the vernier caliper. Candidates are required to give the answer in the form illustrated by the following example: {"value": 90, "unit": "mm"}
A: {"value": 10.7, "unit": "mm"}
